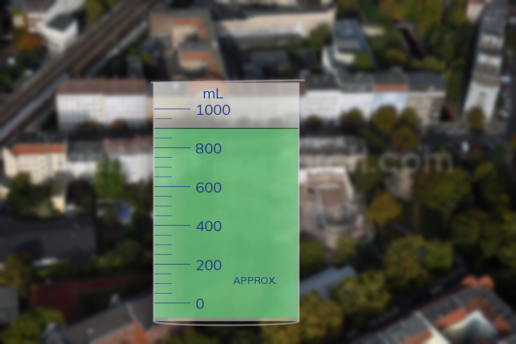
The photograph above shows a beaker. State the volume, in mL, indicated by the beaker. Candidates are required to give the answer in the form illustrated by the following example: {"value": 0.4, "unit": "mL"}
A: {"value": 900, "unit": "mL"}
